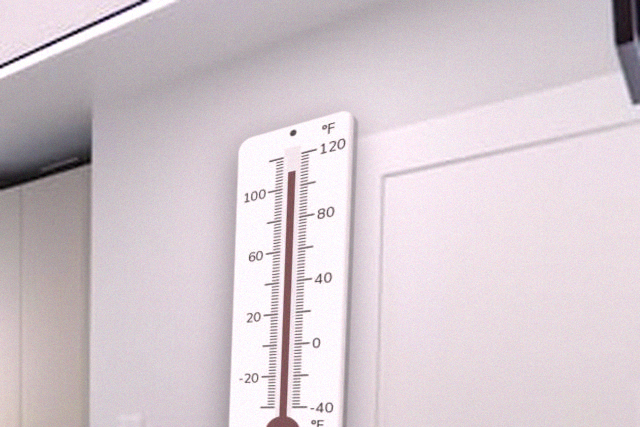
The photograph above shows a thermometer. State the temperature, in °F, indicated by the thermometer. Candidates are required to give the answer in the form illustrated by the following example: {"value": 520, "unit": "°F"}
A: {"value": 110, "unit": "°F"}
